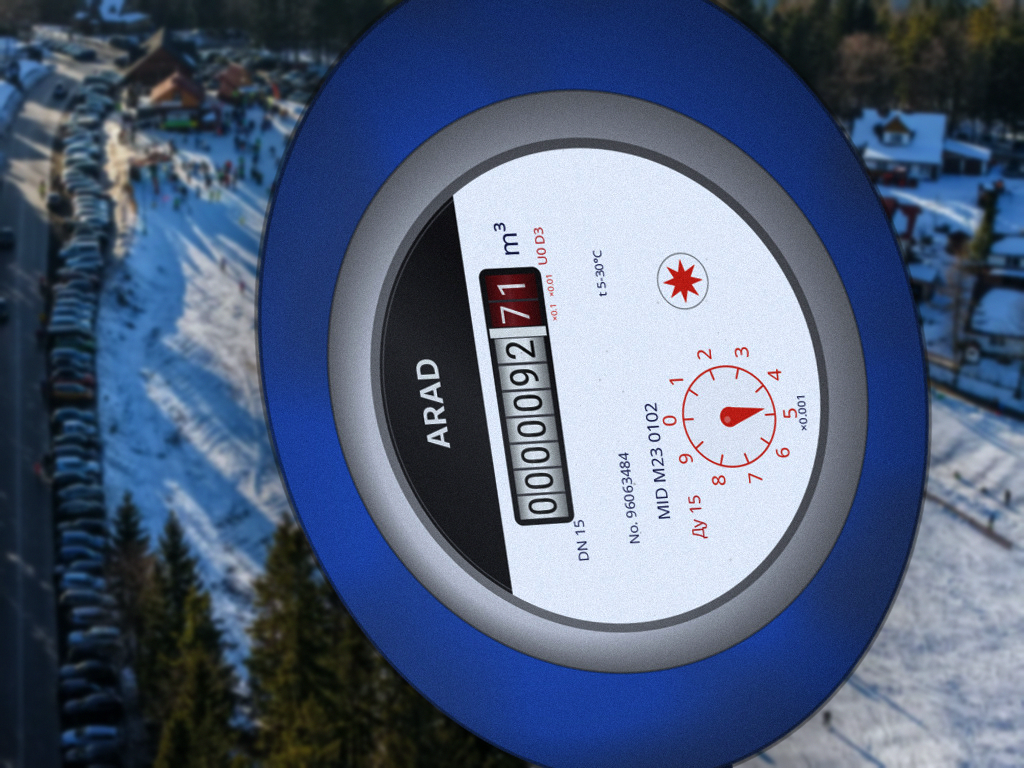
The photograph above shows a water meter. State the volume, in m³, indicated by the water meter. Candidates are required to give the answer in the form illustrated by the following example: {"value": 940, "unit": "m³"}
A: {"value": 92.714, "unit": "m³"}
